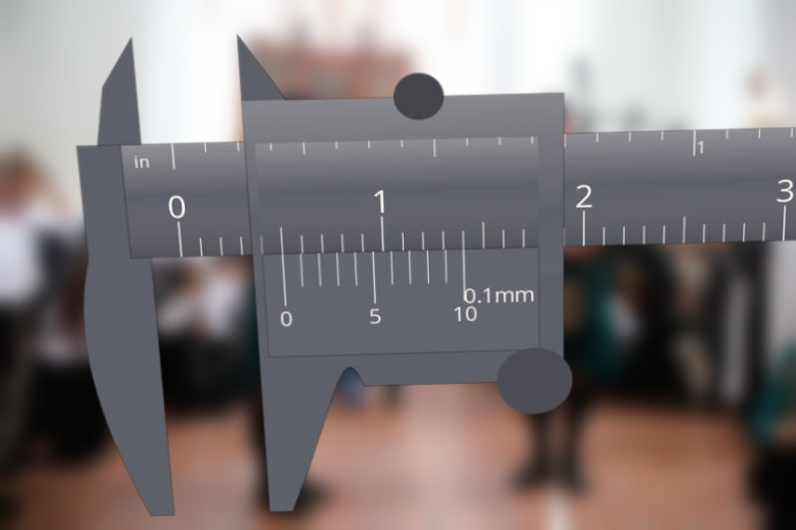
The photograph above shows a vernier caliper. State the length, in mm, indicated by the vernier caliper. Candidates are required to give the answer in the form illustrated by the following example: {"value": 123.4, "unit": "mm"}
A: {"value": 5.0, "unit": "mm"}
